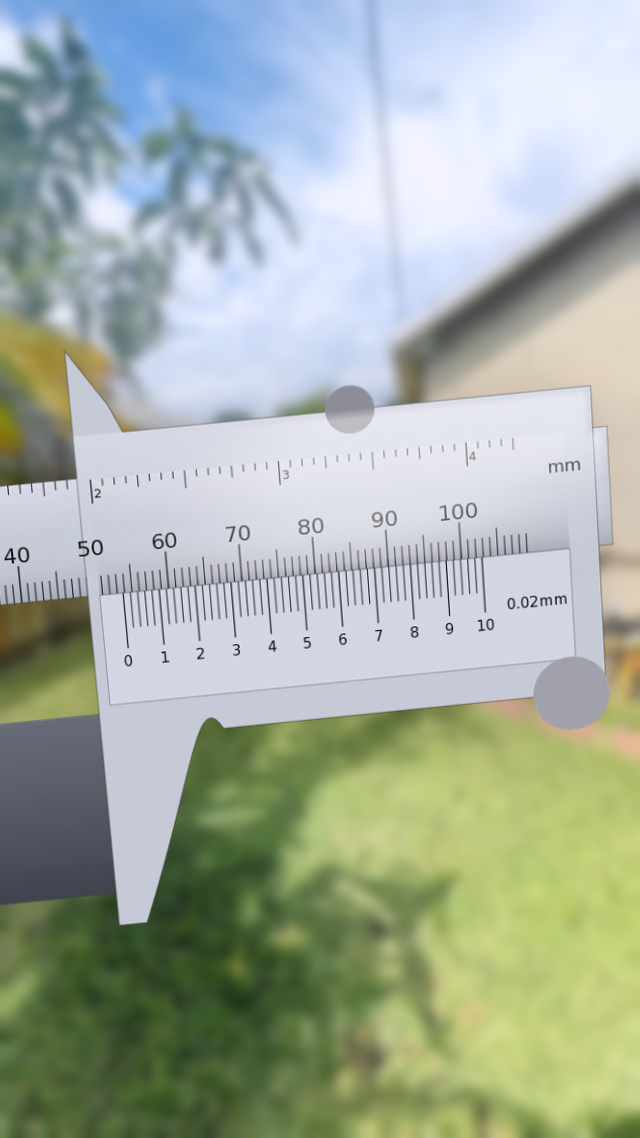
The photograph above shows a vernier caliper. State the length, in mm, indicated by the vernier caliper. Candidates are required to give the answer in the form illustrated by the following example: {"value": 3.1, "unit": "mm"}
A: {"value": 53.8, "unit": "mm"}
